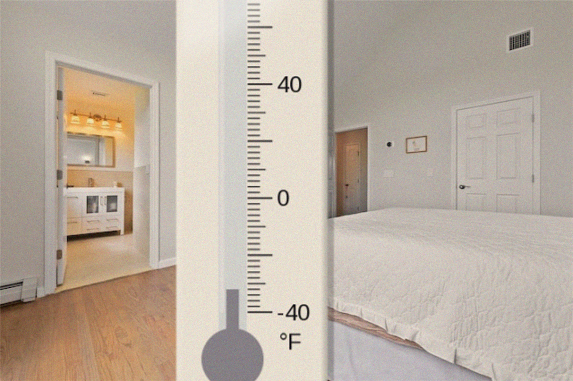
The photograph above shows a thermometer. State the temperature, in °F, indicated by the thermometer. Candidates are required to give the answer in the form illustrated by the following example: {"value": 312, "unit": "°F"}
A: {"value": -32, "unit": "°F"}
